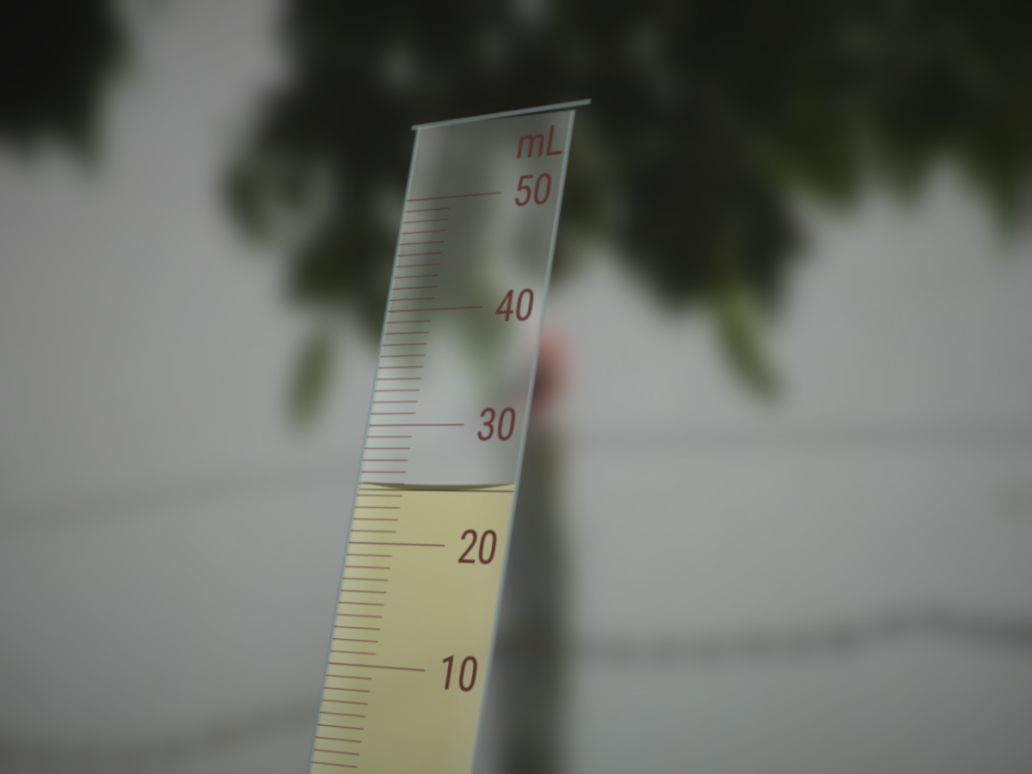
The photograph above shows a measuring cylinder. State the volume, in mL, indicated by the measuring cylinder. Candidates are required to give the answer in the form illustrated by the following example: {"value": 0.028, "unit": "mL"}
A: {"value": 24.5, "unit": "mL"}
